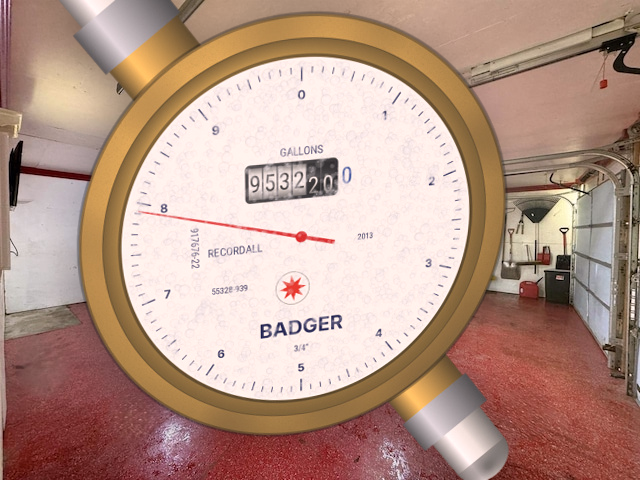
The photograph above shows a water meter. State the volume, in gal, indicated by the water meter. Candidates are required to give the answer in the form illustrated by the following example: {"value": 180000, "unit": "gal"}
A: {"value": 9532197.9, "unit": "gal"}
